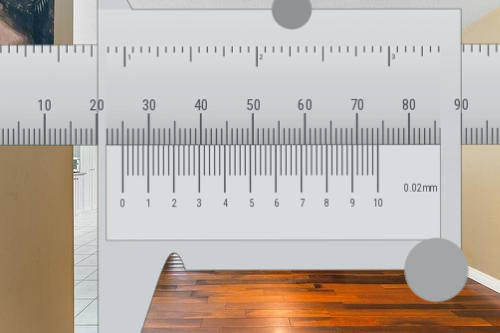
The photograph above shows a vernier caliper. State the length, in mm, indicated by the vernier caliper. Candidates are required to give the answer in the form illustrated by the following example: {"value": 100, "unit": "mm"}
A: {"value": 25.0, "unit": "mm"}
